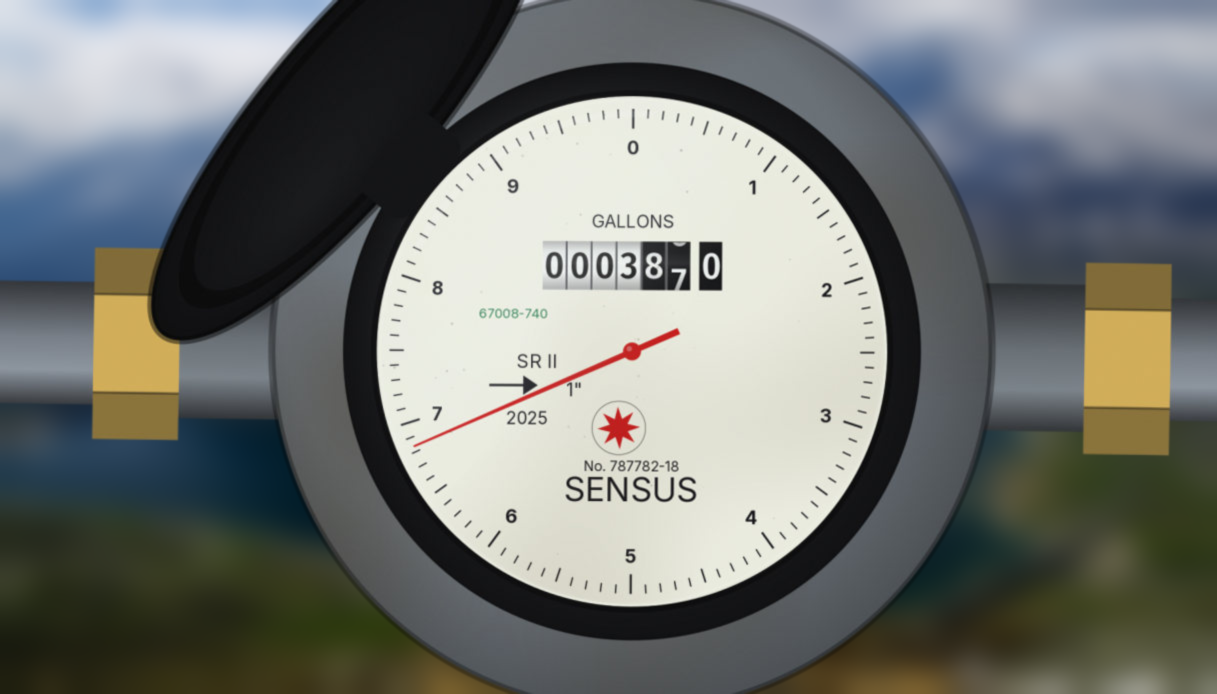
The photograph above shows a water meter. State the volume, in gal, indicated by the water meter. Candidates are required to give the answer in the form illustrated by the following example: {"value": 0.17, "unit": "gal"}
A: {"value": 3866.8, "unit": "gal"}
